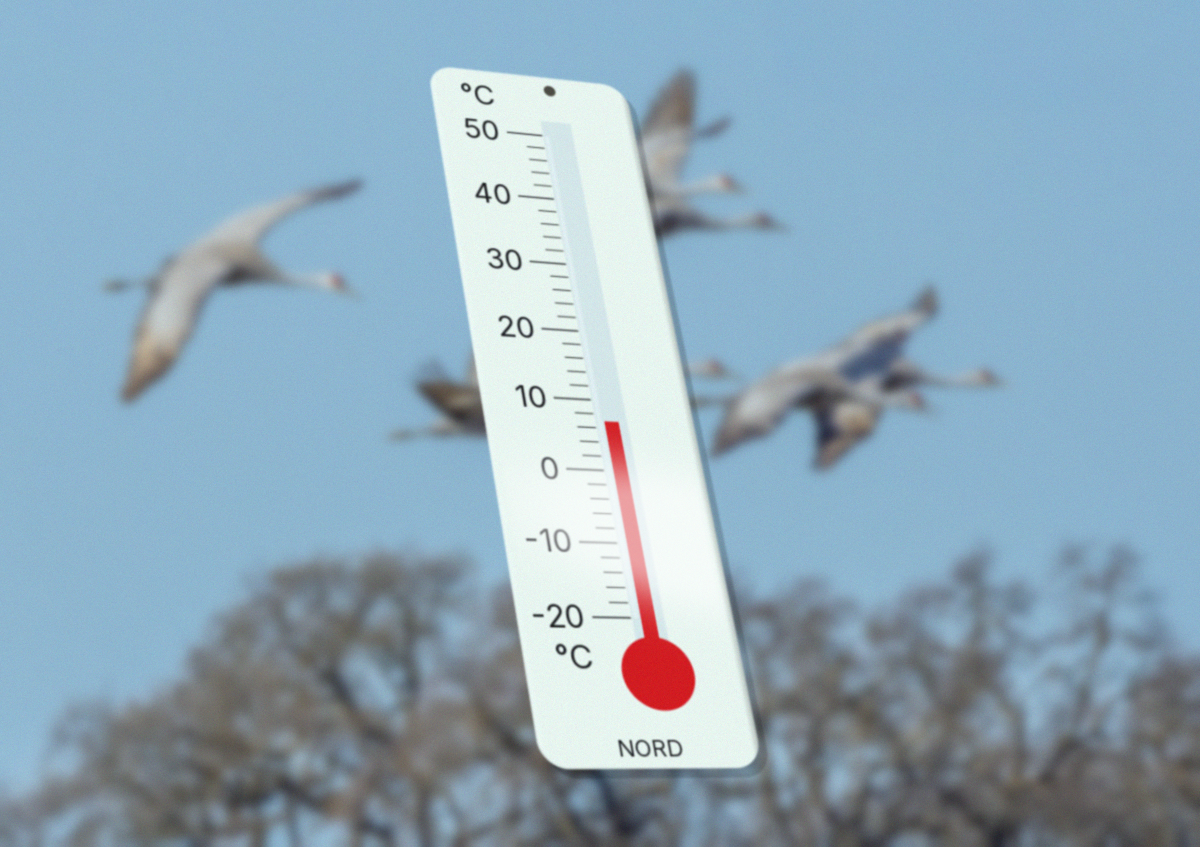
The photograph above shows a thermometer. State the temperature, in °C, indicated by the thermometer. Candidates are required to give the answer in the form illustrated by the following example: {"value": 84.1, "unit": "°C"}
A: {"value": 7, "unit": "°C"}
